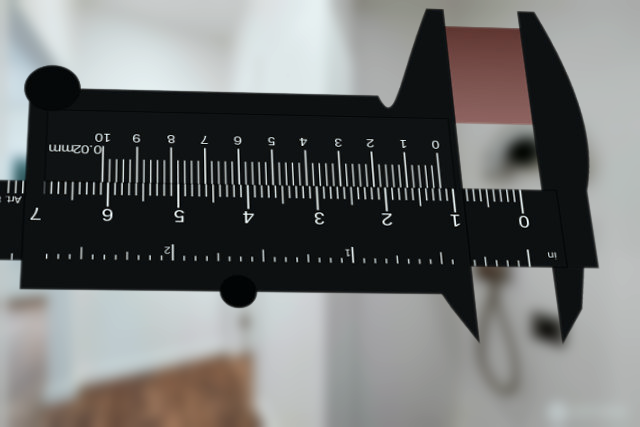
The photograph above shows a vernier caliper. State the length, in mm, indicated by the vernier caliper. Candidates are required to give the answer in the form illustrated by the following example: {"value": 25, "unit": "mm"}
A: {"value": 11.8, "unit": "mm"}
